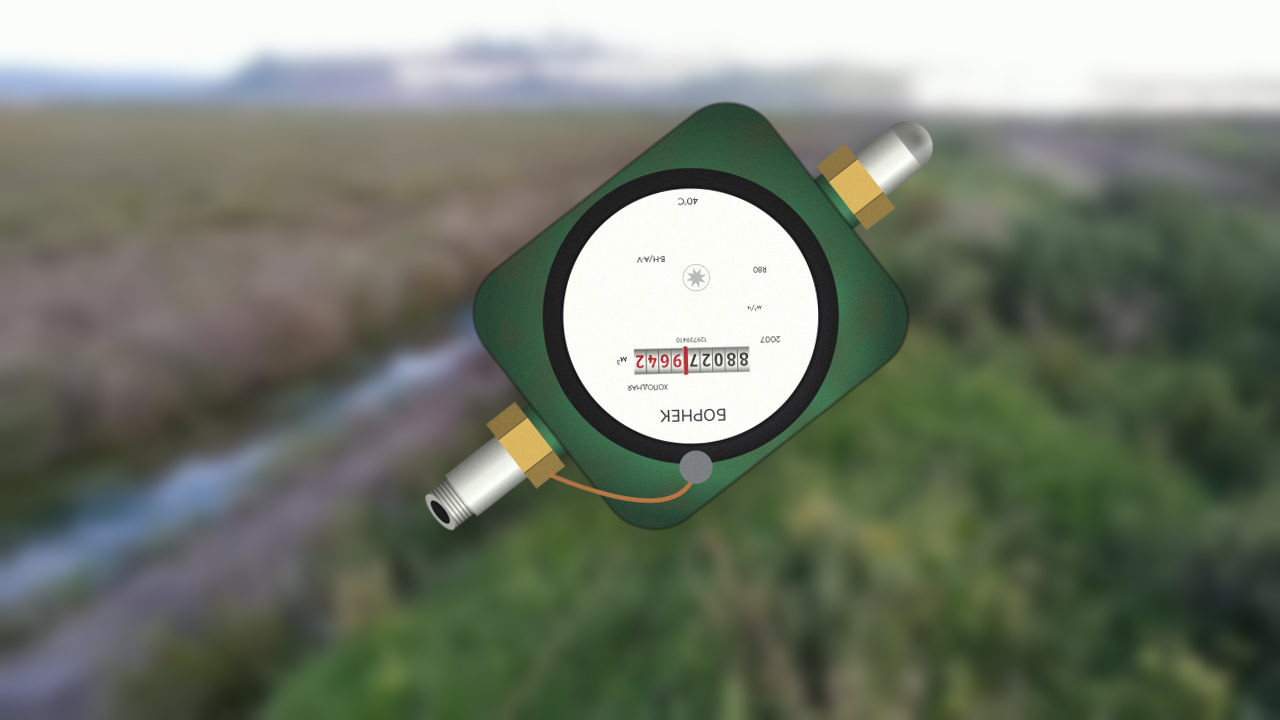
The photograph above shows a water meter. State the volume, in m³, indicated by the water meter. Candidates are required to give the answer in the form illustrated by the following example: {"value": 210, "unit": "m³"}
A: {"value": 88027.9642, "unit": "m³"}
